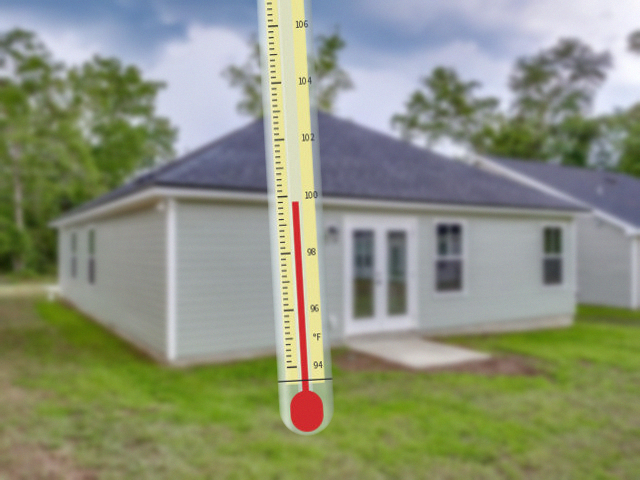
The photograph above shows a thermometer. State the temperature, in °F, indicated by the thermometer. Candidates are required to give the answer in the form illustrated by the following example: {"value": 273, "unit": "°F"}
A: {"value": 99.8, "unit": "°F"}
